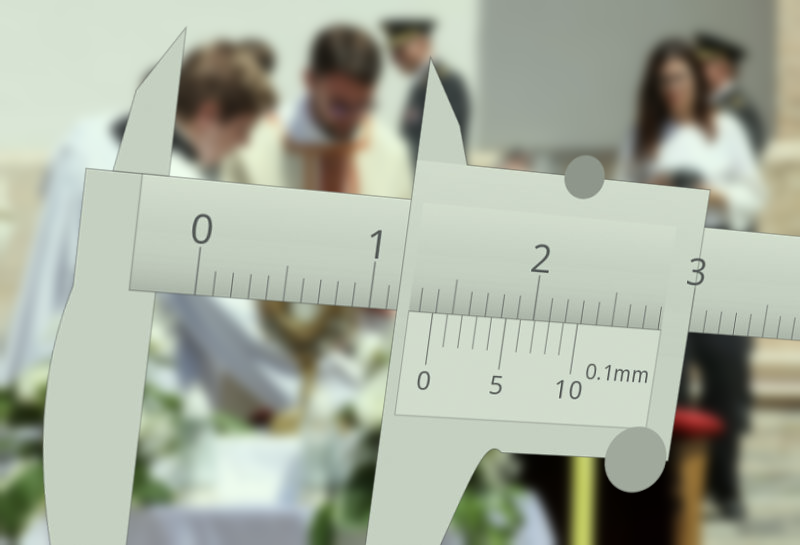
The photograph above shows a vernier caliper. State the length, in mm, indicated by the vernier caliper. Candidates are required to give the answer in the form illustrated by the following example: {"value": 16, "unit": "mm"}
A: {"value": 13.8, "unit": "mm"}
